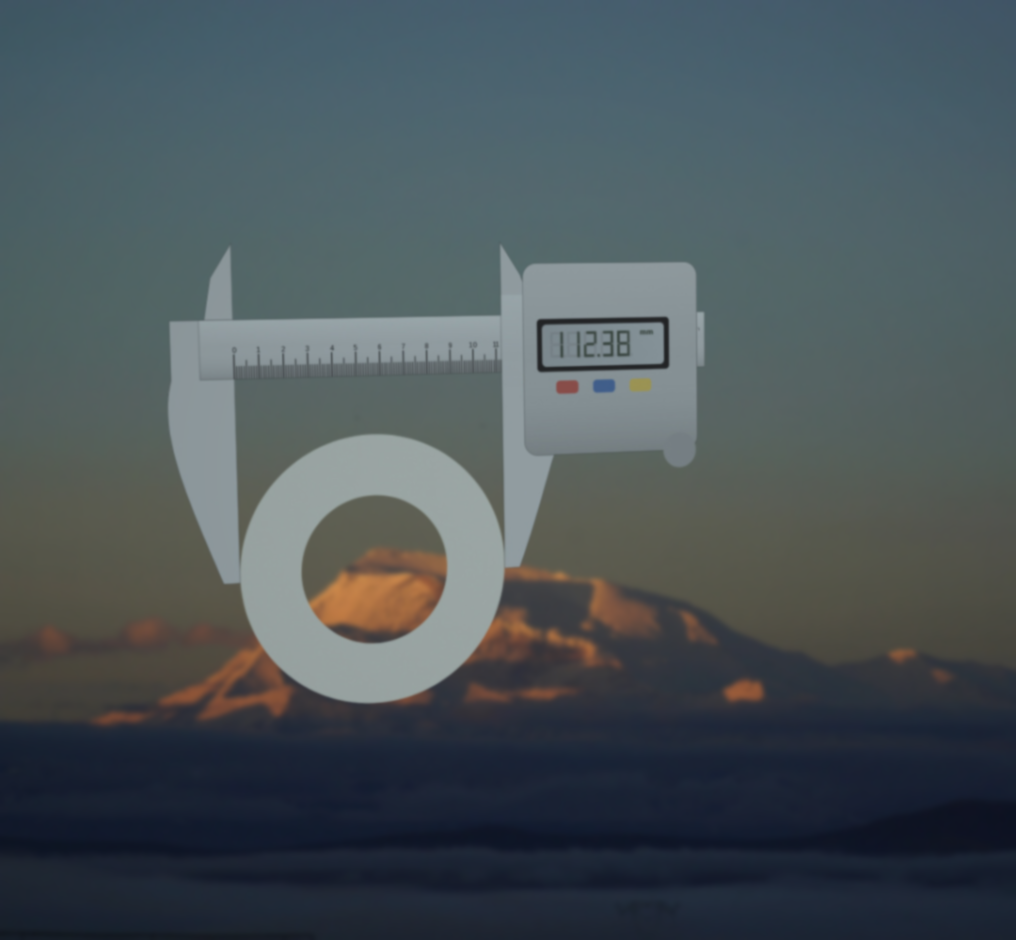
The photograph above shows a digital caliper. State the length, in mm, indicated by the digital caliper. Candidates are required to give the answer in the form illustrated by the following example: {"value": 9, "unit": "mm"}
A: {"value": 112.38, "unit": "mm"}
